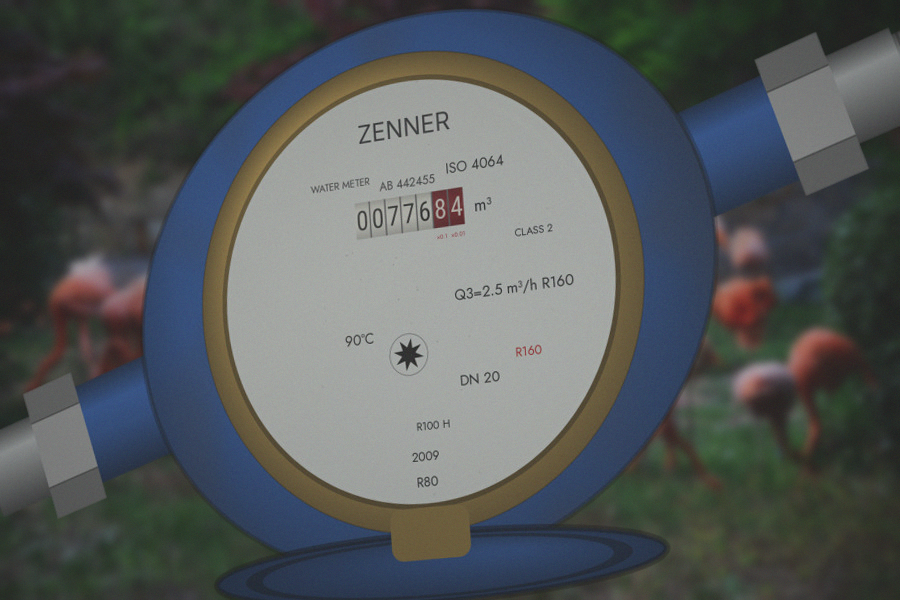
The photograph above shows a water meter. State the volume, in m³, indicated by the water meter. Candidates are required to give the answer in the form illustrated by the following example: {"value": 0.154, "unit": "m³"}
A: {"value": 776.84, "unit": "m³"}
